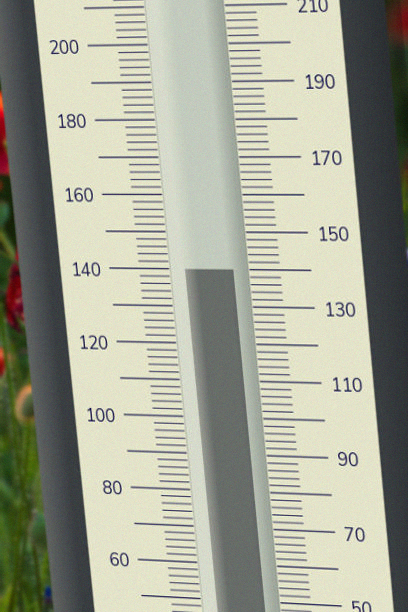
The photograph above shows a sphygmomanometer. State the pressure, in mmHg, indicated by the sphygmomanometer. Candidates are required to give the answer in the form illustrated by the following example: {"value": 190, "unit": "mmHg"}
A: {"value": 140, "unit": "mmHg"}
